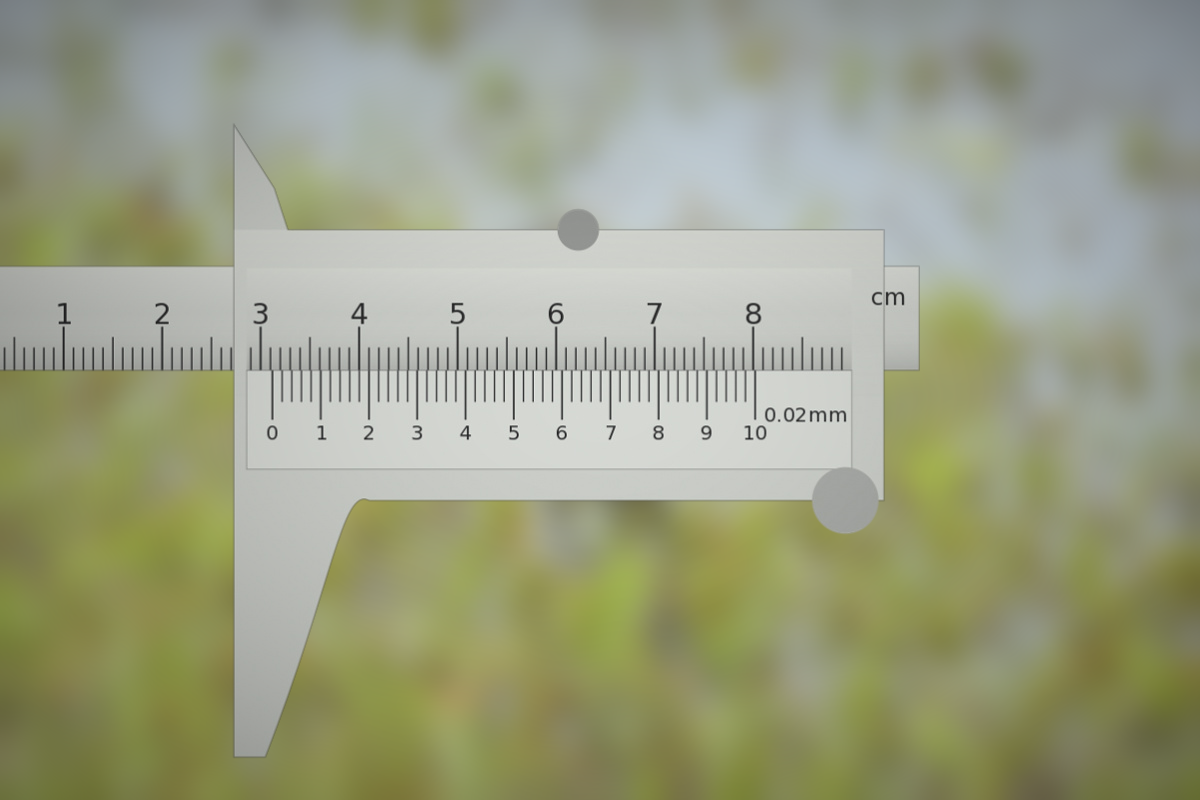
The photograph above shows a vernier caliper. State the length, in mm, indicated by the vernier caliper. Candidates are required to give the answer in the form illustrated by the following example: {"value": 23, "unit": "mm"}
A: {"value": 31.2, "unit": "mm"}
